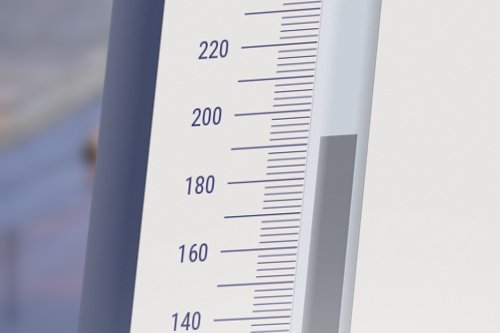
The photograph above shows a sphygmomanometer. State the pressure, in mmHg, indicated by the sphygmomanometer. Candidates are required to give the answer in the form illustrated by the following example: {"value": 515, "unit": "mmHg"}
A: {"value": 192, "unit": "mmHg"}
